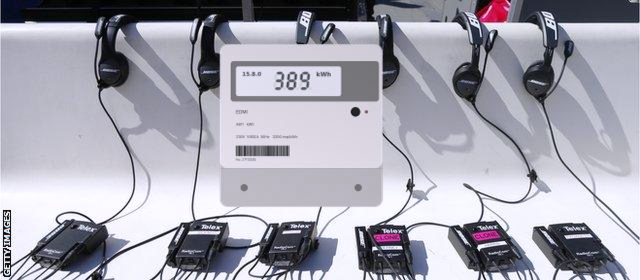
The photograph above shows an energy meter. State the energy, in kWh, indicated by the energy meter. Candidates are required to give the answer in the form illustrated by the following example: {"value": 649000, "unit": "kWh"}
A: {"value": 389, "unit": "kWh"}
